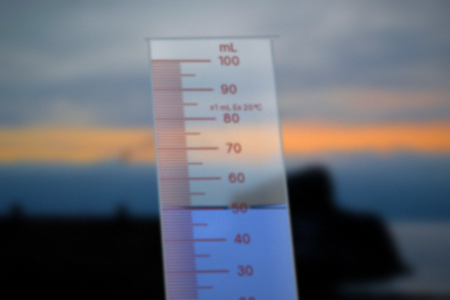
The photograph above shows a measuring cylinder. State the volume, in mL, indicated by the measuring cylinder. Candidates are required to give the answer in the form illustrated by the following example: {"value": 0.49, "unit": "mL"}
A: {"value": 50, "unit": "mL"}
